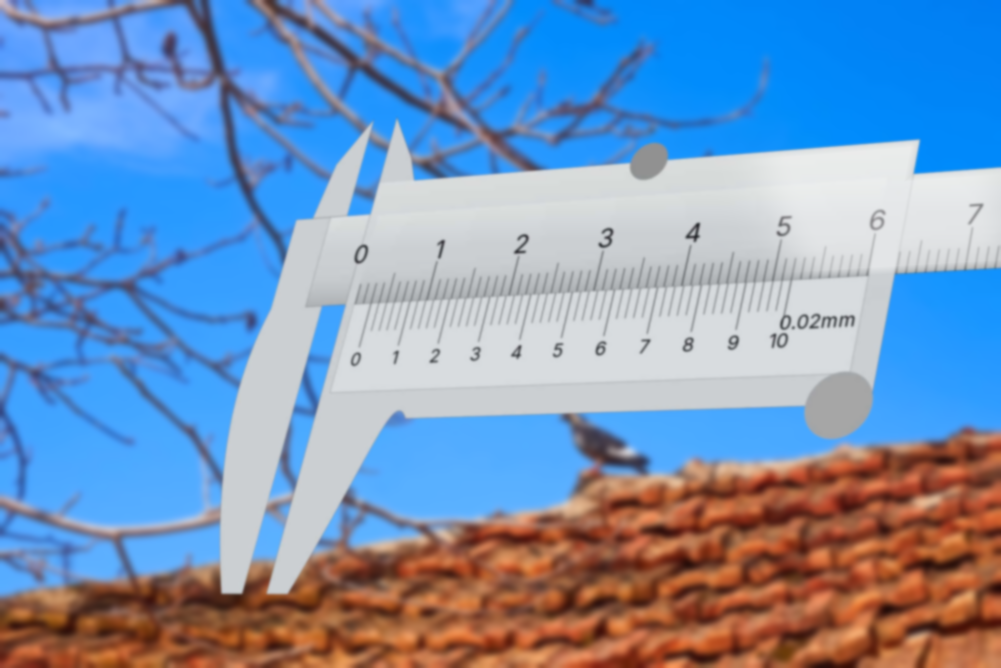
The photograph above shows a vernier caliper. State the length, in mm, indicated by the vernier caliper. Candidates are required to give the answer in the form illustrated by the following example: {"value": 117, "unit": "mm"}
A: {"value": 3.0, "unit": "mm"}
